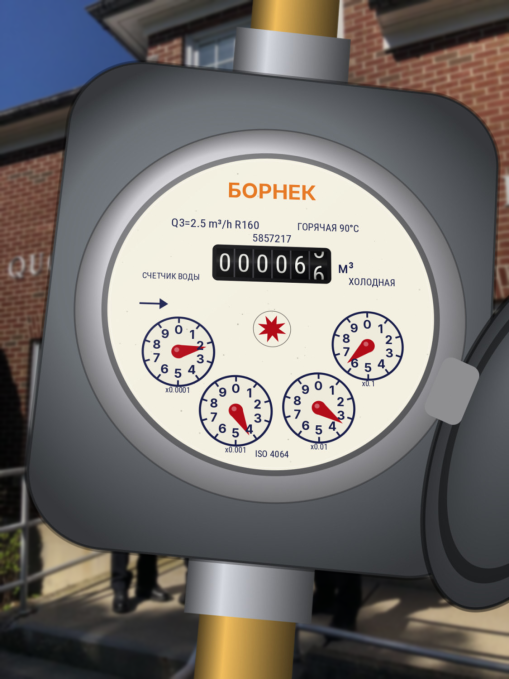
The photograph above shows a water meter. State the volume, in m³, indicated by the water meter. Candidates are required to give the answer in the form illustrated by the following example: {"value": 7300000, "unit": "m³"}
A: {"value": 65.6342, "unit": "m³"}
